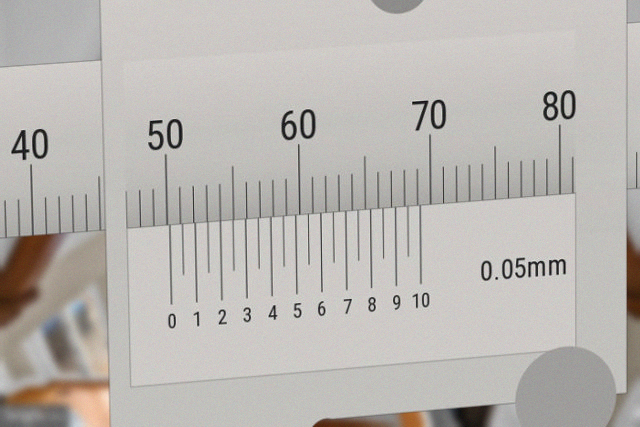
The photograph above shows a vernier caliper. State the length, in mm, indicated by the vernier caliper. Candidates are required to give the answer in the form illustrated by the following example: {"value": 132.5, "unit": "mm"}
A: {"value": 50.2, "unit": "mm"}
